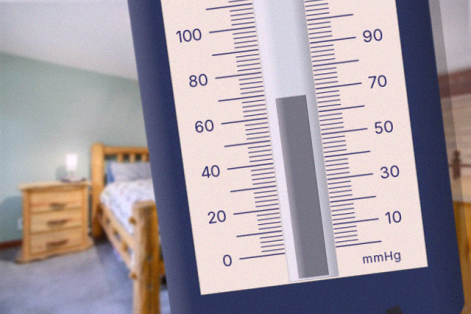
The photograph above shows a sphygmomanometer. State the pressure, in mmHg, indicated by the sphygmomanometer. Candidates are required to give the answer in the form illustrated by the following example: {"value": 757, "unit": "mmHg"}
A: {"value": 68, "unit": "mmHg"}
